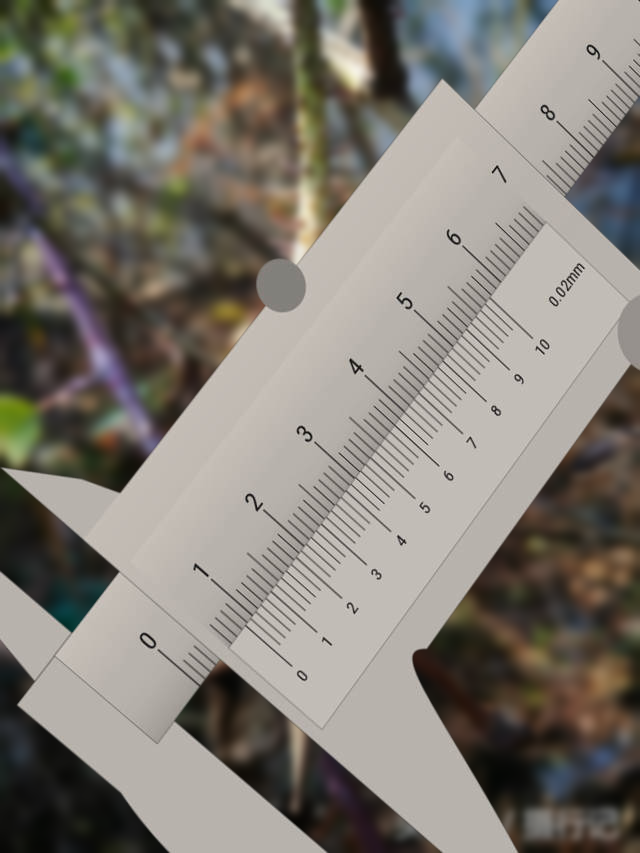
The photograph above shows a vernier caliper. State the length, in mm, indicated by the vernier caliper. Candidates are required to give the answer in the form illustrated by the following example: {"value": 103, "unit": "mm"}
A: {"value": 8.6, "unit": "mm"}
